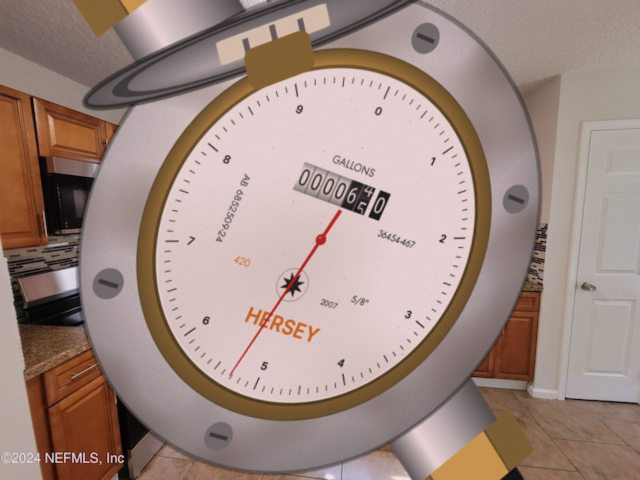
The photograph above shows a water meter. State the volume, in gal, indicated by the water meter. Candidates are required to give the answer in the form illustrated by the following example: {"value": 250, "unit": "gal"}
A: {"value": 645.3, "unit": "gal"}
